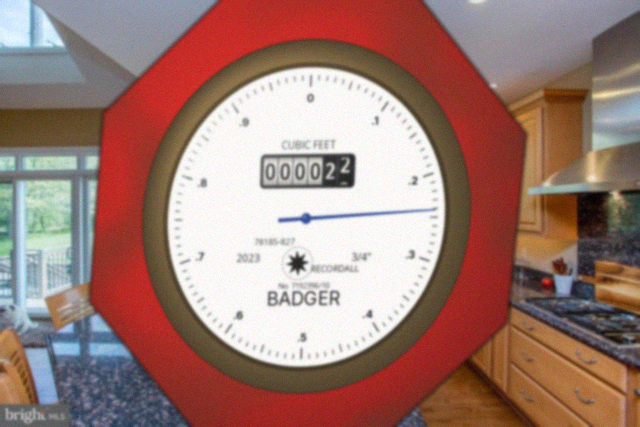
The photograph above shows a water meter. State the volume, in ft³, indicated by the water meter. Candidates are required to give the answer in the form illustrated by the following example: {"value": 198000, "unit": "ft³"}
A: {"value": 22.24, "unit": "ft³"}
